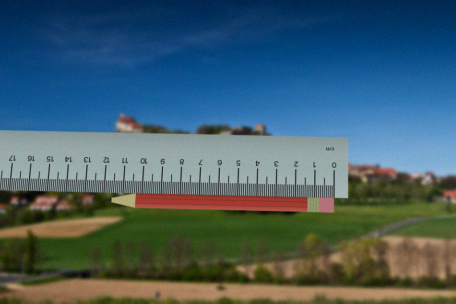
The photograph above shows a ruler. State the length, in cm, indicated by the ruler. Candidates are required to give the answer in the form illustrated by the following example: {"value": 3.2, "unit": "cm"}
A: {"value": 12, "unit": "cm"}
